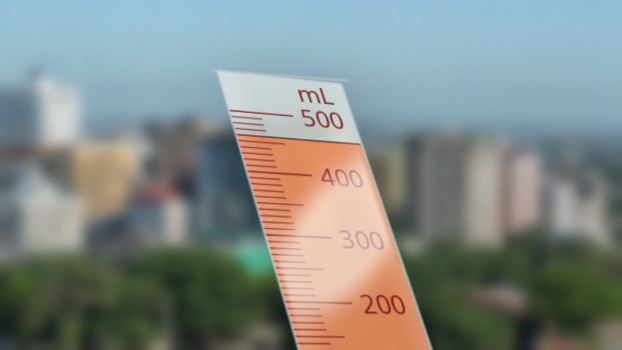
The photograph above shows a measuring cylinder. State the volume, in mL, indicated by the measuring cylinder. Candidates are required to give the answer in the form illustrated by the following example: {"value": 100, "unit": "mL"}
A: {"value": 460, "unit": "mL"}
